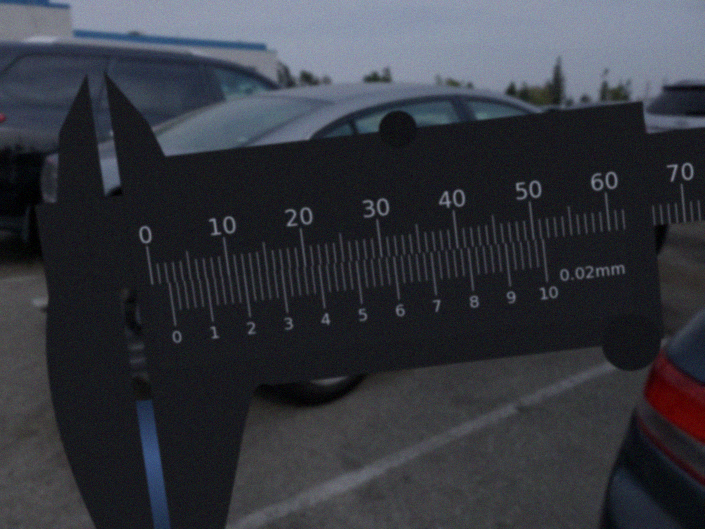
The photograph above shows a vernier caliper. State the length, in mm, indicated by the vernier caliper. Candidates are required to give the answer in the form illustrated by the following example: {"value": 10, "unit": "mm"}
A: {"value": 2.2, "unit": "mm"}
